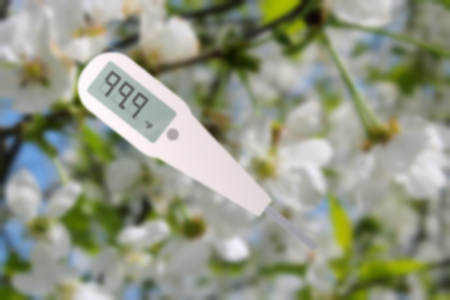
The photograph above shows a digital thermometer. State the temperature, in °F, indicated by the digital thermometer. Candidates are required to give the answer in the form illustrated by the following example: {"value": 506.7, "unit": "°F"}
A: {"value": 99.9, "unit": "°F"}
